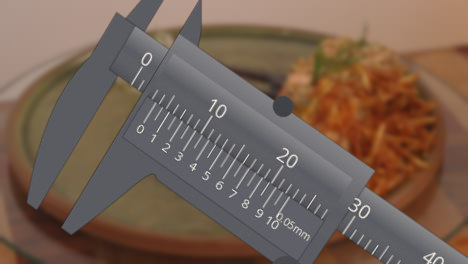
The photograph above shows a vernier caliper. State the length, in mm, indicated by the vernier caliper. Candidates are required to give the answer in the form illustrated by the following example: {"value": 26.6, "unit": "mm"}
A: {"value": 3.6, "unit": "mm"}
